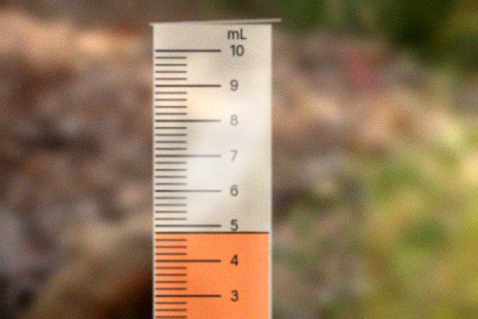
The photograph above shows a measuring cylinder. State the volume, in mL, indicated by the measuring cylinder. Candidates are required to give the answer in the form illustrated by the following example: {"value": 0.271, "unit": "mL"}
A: {"value": 4.8, "unit": "mL"}
